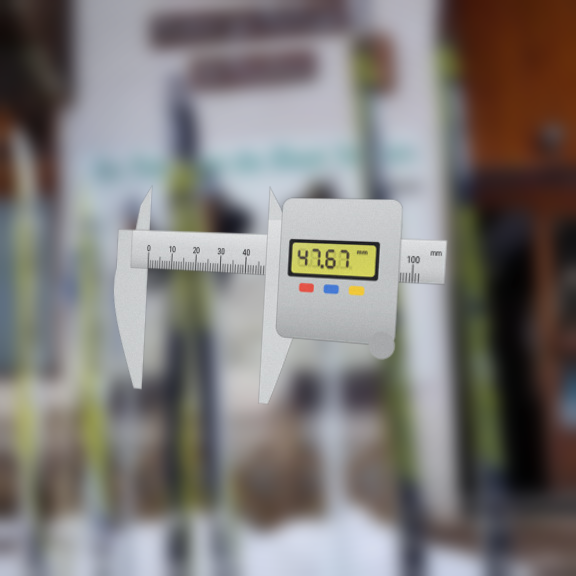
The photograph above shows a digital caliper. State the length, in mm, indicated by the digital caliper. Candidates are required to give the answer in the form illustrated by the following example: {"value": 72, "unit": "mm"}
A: {"value": 47.67, "unit": "mm"}
